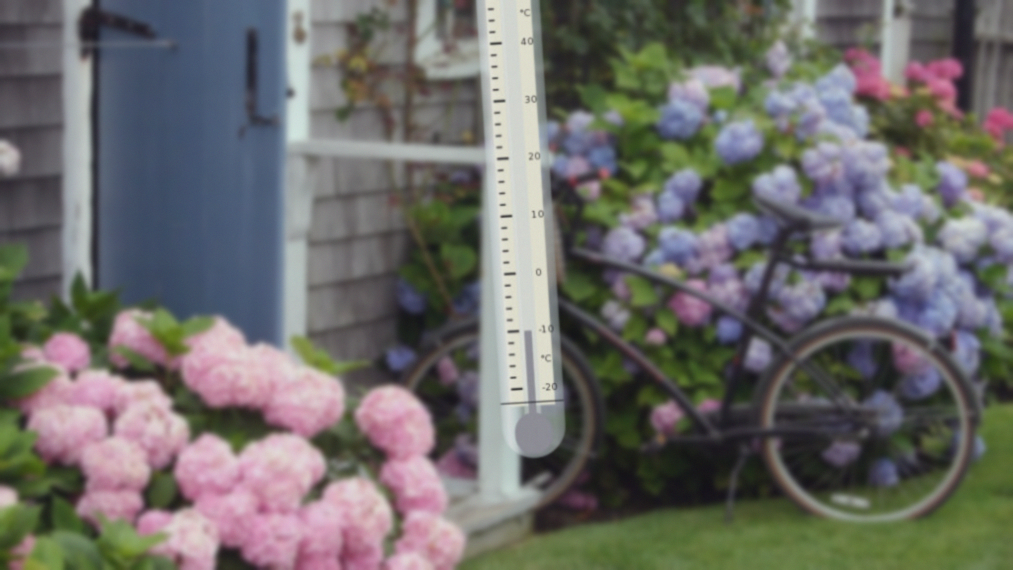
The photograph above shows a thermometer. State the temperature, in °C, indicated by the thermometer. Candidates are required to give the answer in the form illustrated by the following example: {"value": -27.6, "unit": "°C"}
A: {"value": -10, "unit": "°C"}
